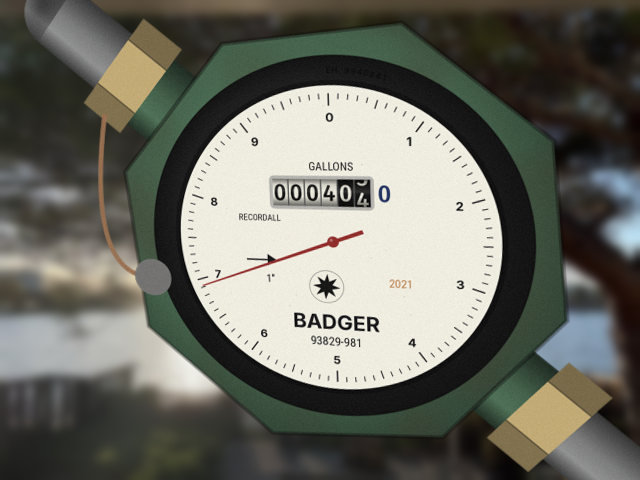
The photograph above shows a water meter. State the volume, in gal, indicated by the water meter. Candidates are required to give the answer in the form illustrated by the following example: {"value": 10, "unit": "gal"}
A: {"value": 4036.9, "unit": "gal"}
